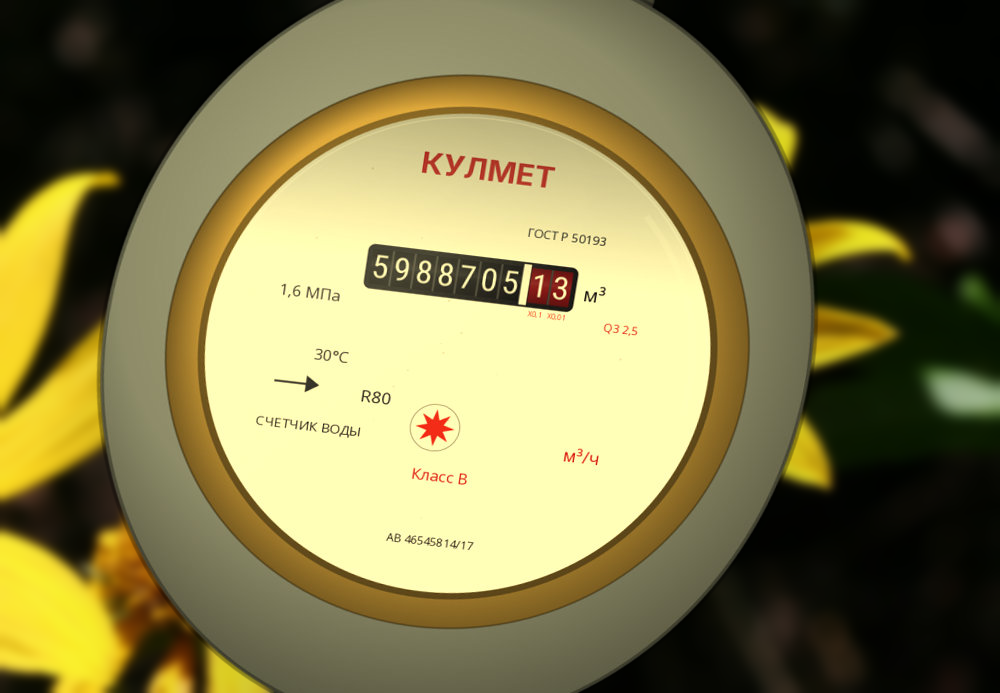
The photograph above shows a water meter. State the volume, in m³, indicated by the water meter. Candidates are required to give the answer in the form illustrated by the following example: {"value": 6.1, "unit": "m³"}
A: {"value": 5988705.13, "unit": "m³"}
